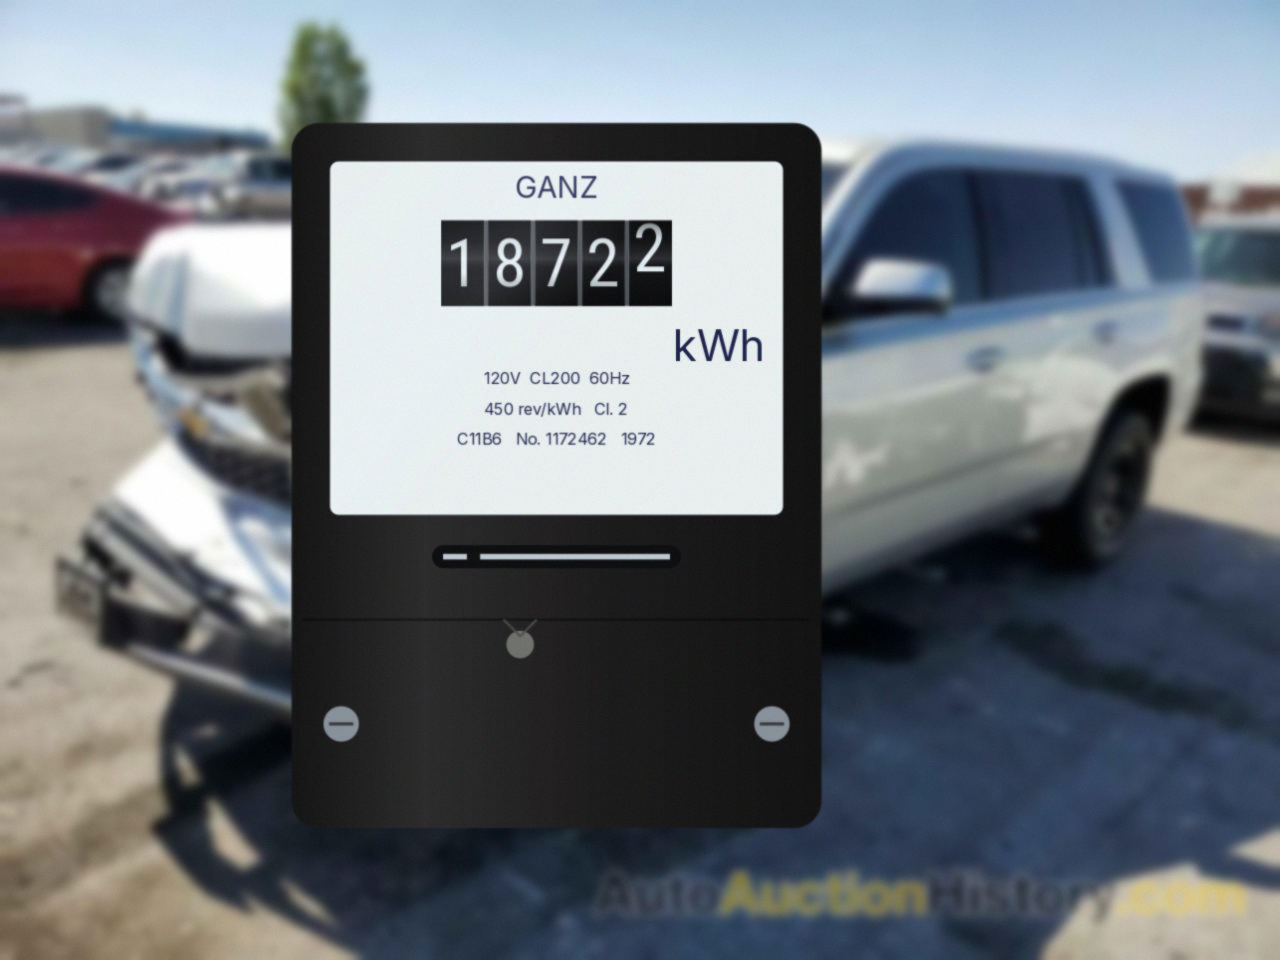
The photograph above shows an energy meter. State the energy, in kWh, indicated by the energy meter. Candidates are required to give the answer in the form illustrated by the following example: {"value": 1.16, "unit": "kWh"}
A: {"value": 18722, "unit": "kWh"}
